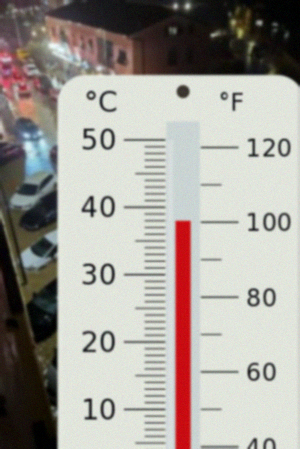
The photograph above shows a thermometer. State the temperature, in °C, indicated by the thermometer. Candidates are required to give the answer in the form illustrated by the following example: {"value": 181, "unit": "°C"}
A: {"value": 38, "unit": "°C"}
